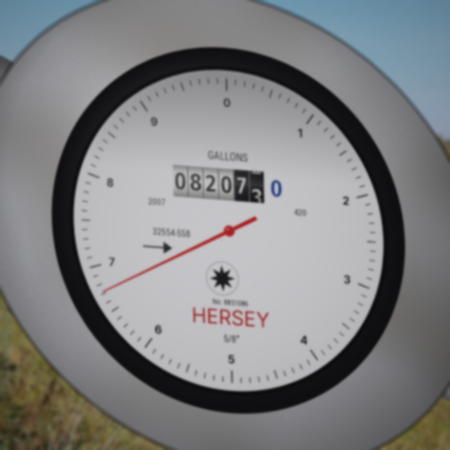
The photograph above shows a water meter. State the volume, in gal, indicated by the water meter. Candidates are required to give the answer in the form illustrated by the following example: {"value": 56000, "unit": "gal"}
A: {"value": 820726.7, "unit": "gal"}
